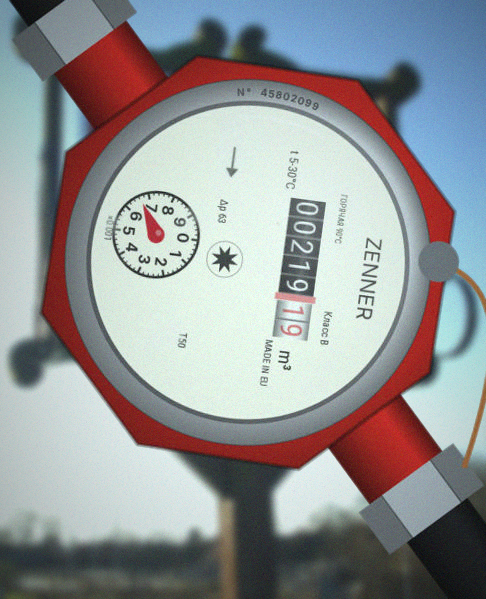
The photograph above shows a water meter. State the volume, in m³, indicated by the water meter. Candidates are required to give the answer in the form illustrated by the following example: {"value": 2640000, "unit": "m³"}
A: {"value": 219.196, "unit": "m³"}
